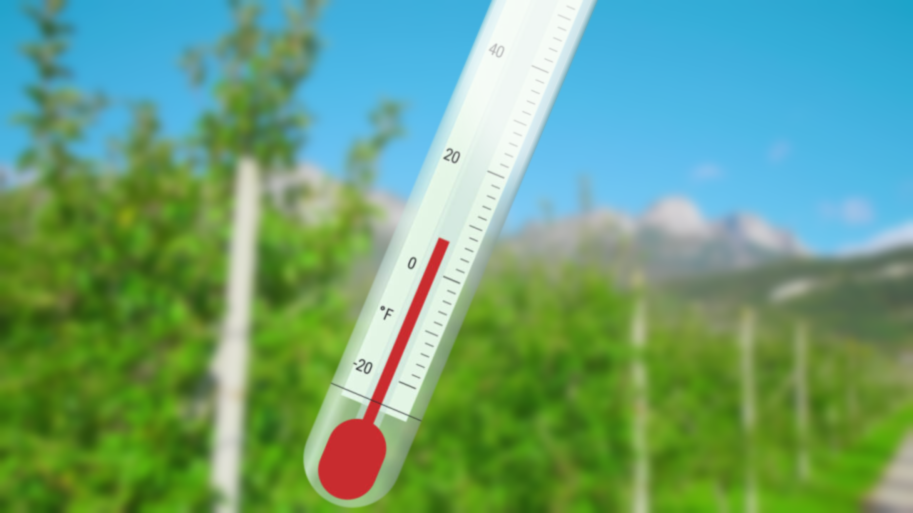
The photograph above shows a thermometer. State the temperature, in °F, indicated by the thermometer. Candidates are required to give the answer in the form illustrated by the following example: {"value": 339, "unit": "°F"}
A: {"value": 6, "unit": "°F"}
